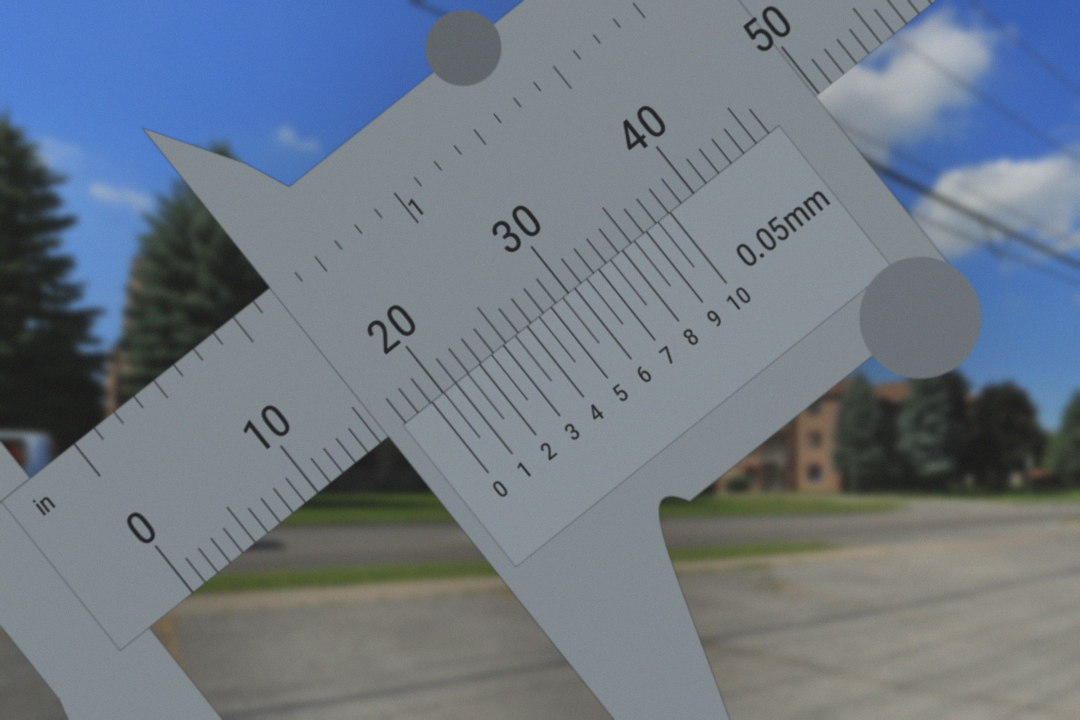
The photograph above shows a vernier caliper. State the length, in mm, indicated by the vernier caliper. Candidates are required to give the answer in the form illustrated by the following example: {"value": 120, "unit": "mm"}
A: {"value": 19.1, "unit": "mm"}
